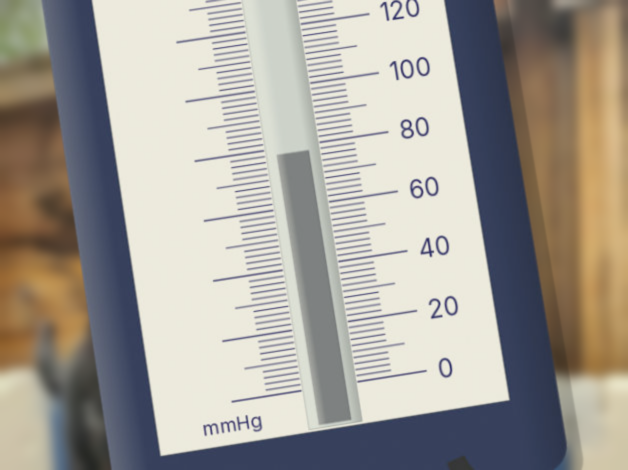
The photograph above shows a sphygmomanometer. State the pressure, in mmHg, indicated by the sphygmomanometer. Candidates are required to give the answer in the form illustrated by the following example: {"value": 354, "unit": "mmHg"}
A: {"value": 78, "unit": "mmHg"}
